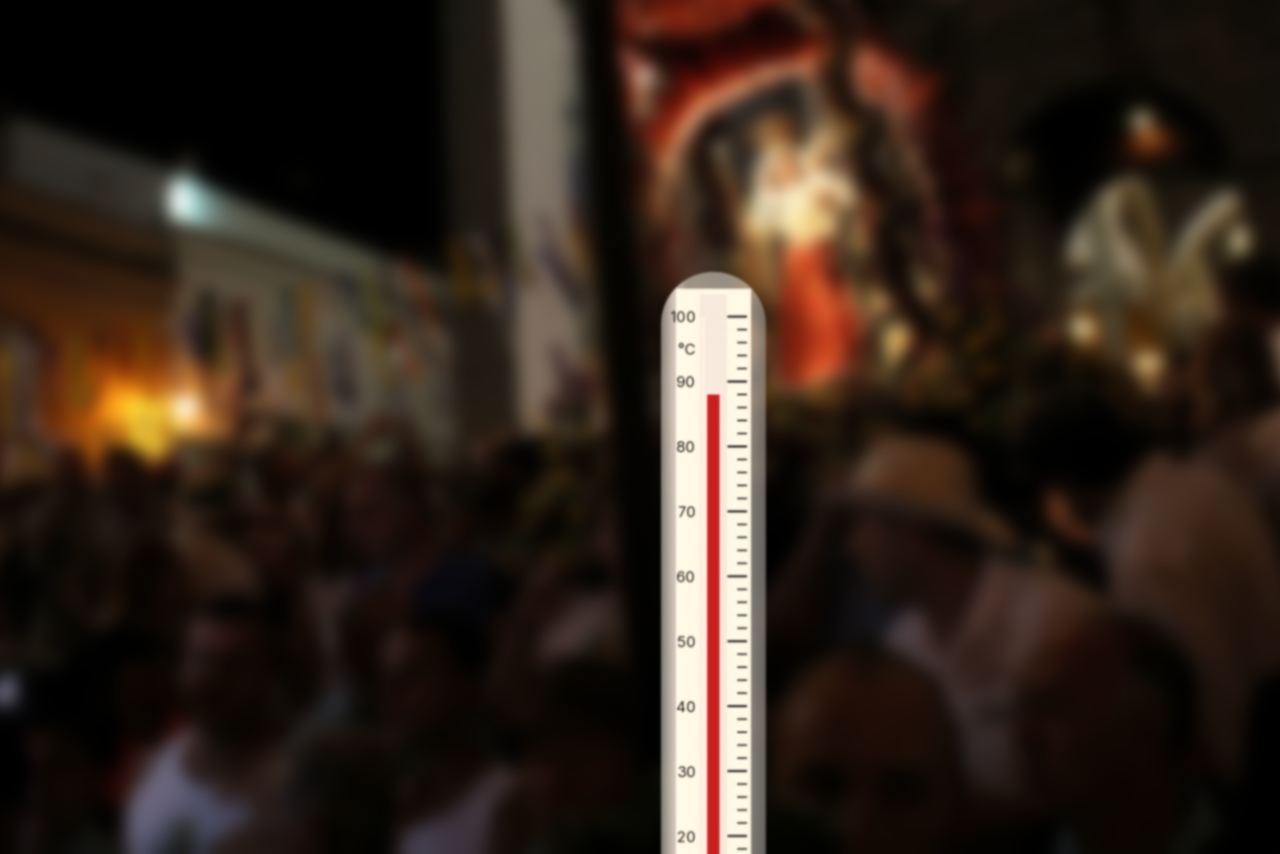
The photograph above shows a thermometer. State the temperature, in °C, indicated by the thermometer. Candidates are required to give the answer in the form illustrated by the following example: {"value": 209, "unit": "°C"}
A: {"value": 88, "unit": "°C"}
